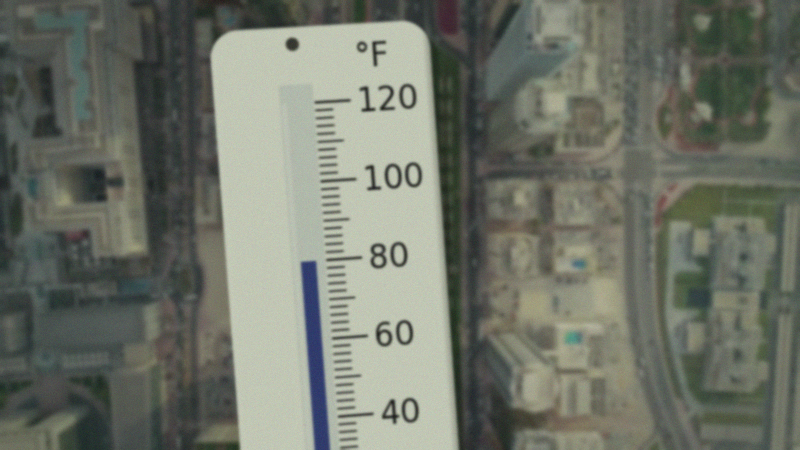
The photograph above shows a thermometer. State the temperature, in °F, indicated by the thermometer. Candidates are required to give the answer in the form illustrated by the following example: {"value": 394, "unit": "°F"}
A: {"value": 80, "unit": "°F"}
